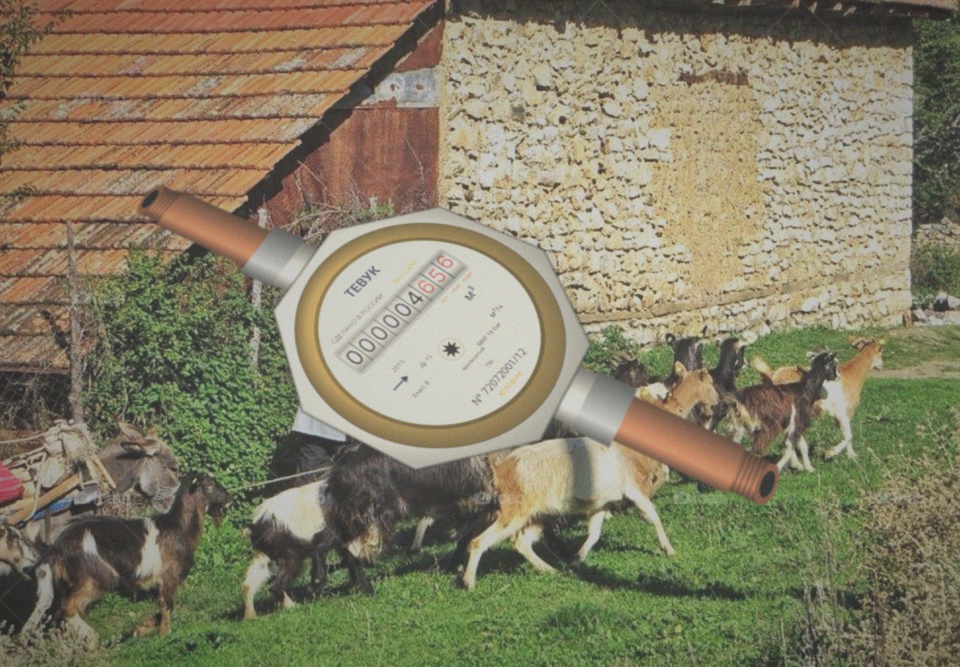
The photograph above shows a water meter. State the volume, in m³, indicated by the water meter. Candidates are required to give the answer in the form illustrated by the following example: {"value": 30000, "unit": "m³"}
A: {"value": 4.656, "unit": "m³"}
